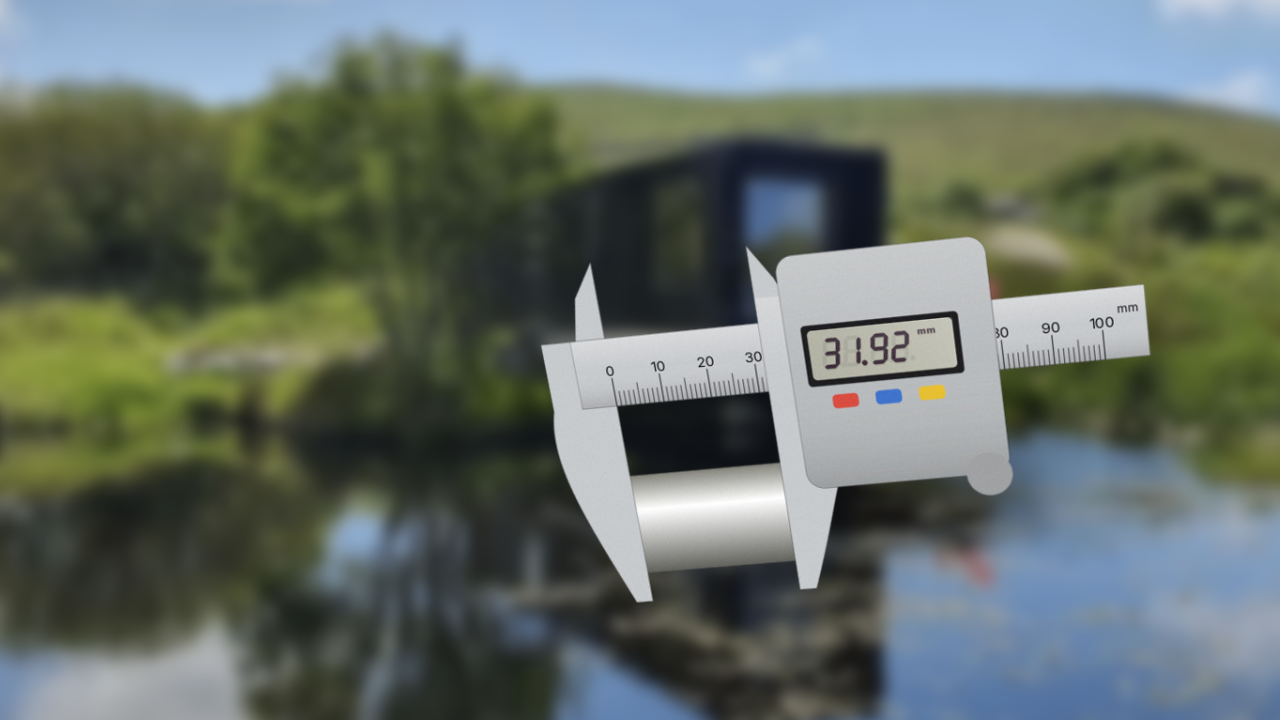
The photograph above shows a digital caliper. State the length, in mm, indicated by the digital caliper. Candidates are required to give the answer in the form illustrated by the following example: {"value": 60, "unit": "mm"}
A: {"value": 31.92, "unit": "mm"}
